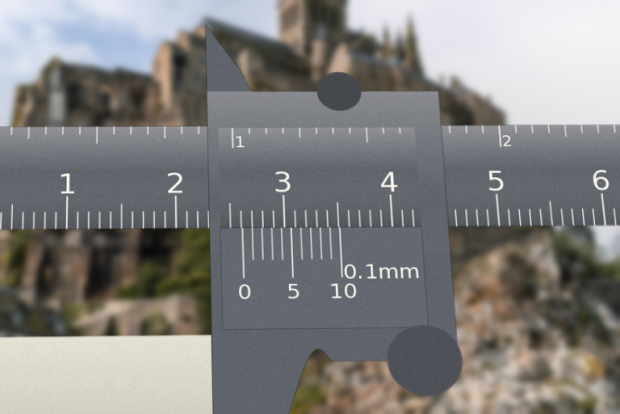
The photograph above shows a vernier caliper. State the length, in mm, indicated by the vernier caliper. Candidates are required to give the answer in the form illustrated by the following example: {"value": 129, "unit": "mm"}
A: {"value": 26.1, "unit": "mm"}
